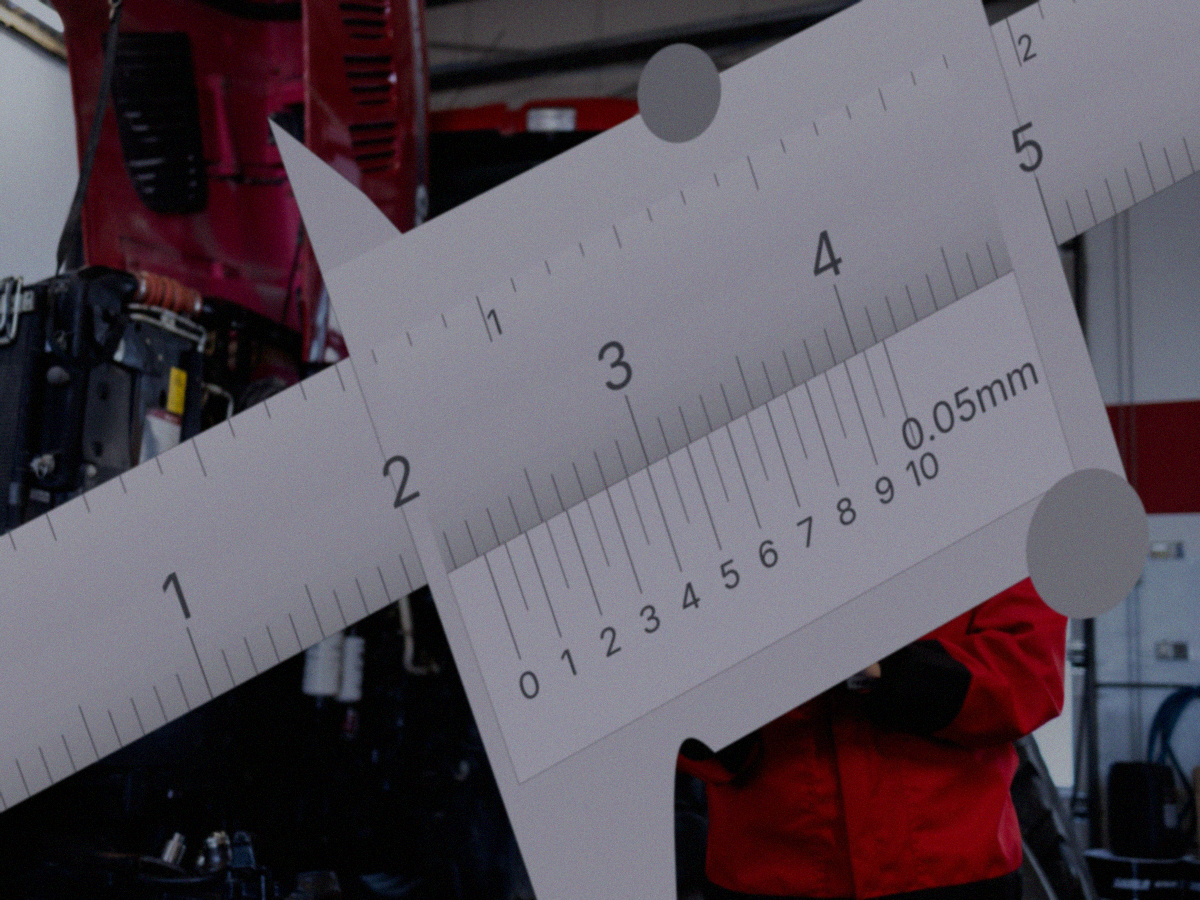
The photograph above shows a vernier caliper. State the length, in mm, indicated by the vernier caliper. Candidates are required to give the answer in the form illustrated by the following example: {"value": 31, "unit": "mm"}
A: {"value": 22.3, "unit": "mm"}
